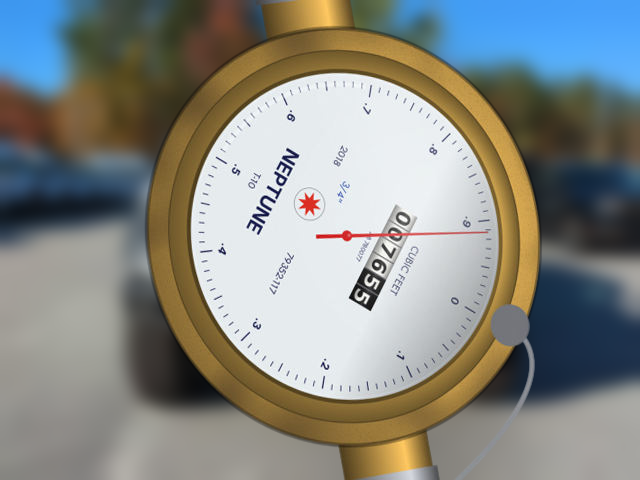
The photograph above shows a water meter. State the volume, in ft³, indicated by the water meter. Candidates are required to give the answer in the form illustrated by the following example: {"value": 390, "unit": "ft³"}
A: {"value": 7654.91, "unit": "ft³"}
